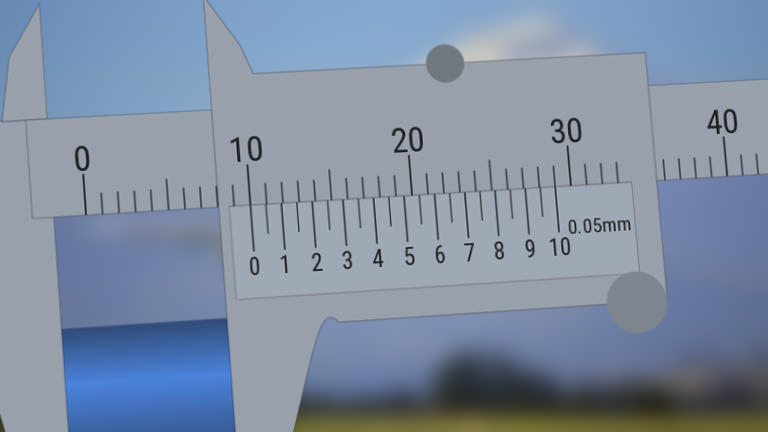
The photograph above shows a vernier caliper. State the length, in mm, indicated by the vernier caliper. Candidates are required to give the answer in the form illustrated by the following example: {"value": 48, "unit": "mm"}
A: {"value": 10.0, "unit": "mm"}
